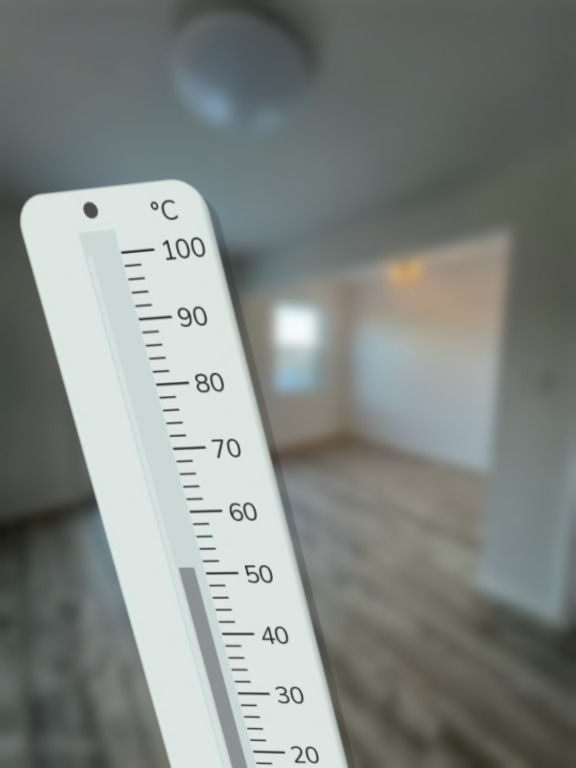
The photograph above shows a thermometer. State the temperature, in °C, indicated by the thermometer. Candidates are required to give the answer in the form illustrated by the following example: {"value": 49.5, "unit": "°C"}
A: {"value": 51, "unit": "°C"}
